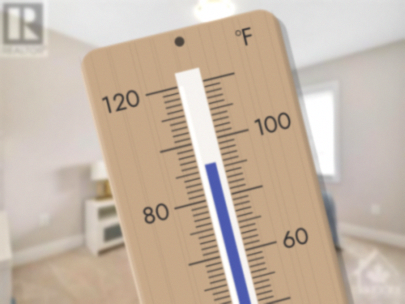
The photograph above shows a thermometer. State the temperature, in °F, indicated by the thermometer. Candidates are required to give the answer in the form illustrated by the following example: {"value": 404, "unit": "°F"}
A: {"value": 92, "unit": "°F"}
